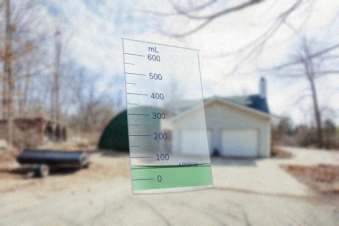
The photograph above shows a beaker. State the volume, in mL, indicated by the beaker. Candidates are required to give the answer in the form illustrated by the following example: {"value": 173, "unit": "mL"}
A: {"value": 50, "unit": "mL"}
